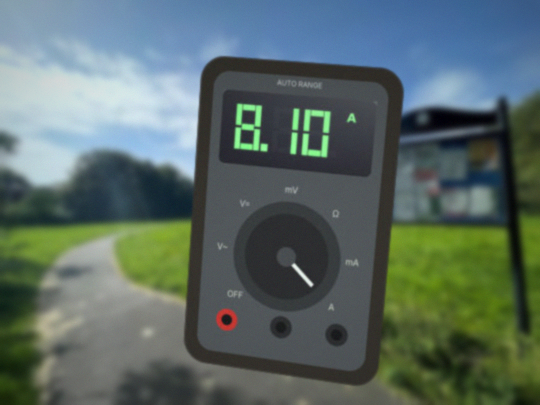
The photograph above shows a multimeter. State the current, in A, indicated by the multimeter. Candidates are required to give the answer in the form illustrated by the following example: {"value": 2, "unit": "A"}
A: {"value": 8.10, "unit": "A"}
